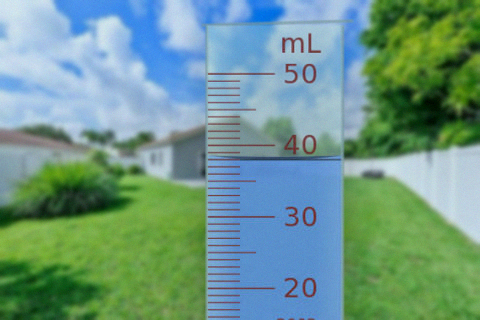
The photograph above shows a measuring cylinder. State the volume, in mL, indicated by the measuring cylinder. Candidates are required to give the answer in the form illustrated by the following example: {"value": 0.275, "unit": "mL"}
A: {"value": 38, "unit": "mL"}
